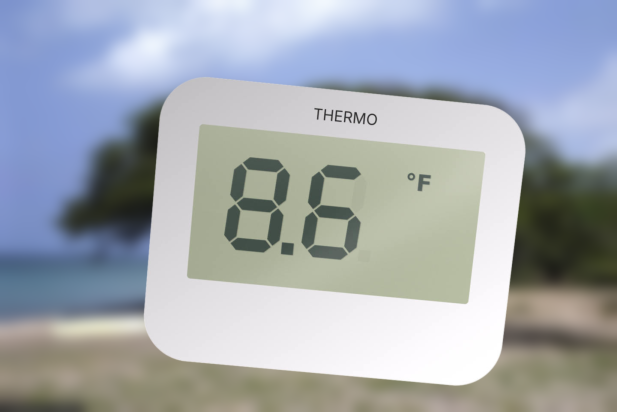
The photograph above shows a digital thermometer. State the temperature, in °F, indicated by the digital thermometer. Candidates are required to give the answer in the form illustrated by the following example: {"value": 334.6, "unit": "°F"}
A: {"value": 8.6, "unit": "°F"}
